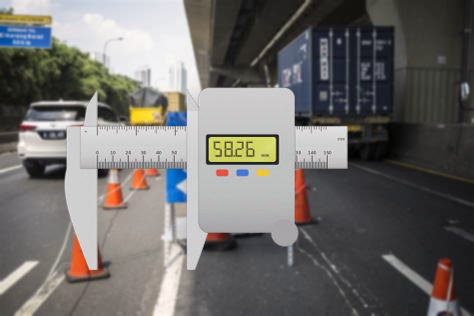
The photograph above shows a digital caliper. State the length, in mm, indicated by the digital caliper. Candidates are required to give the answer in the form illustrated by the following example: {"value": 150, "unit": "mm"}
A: {"value": 58.26, "unit": "mm"}
